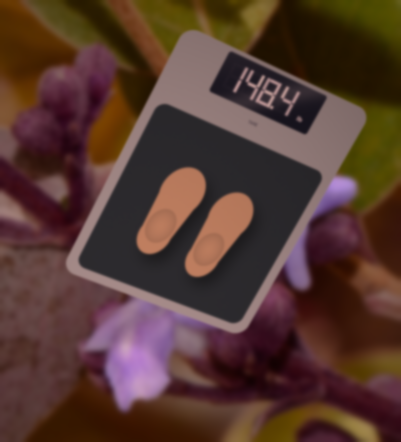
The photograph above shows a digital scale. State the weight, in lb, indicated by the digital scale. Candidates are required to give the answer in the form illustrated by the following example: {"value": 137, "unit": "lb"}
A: {"value": 148.4, "unit": "lb"}
